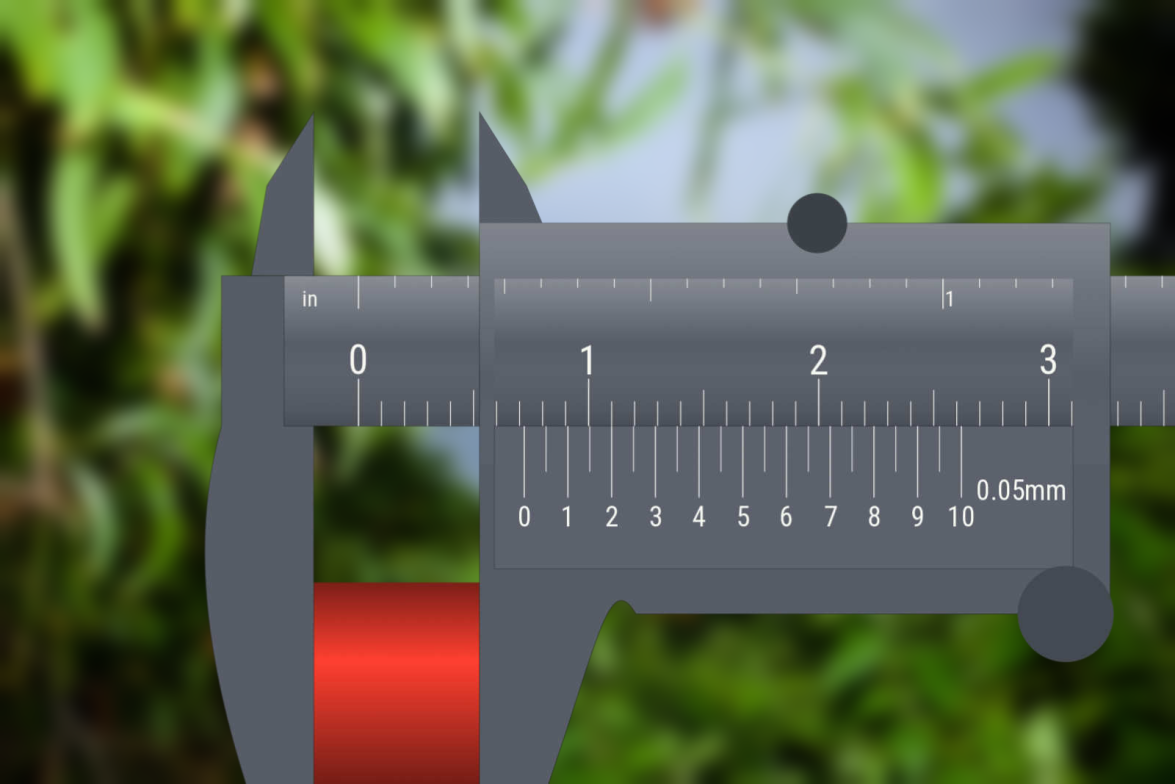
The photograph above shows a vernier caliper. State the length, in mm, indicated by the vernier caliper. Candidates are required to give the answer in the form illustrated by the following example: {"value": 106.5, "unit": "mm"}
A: {"value": 7.20, "unit": "mm"}
